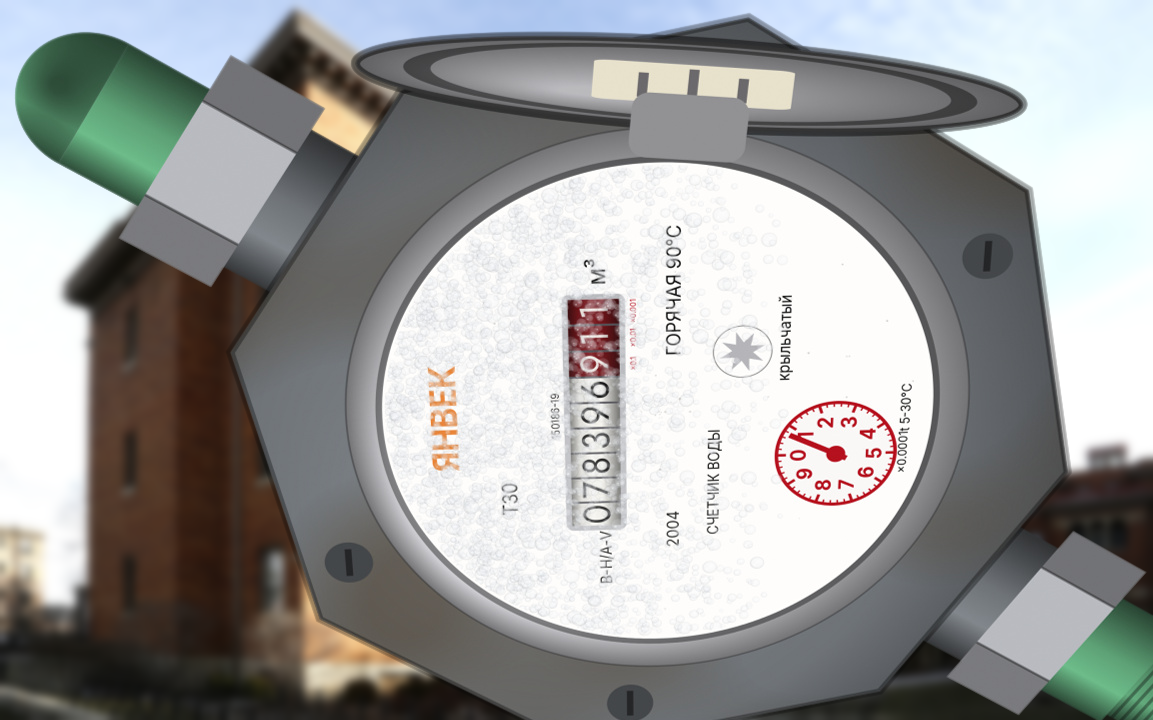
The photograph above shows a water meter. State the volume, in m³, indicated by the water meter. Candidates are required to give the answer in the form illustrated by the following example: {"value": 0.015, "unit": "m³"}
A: {"value": 78396.9110, "unit": "m³"}
